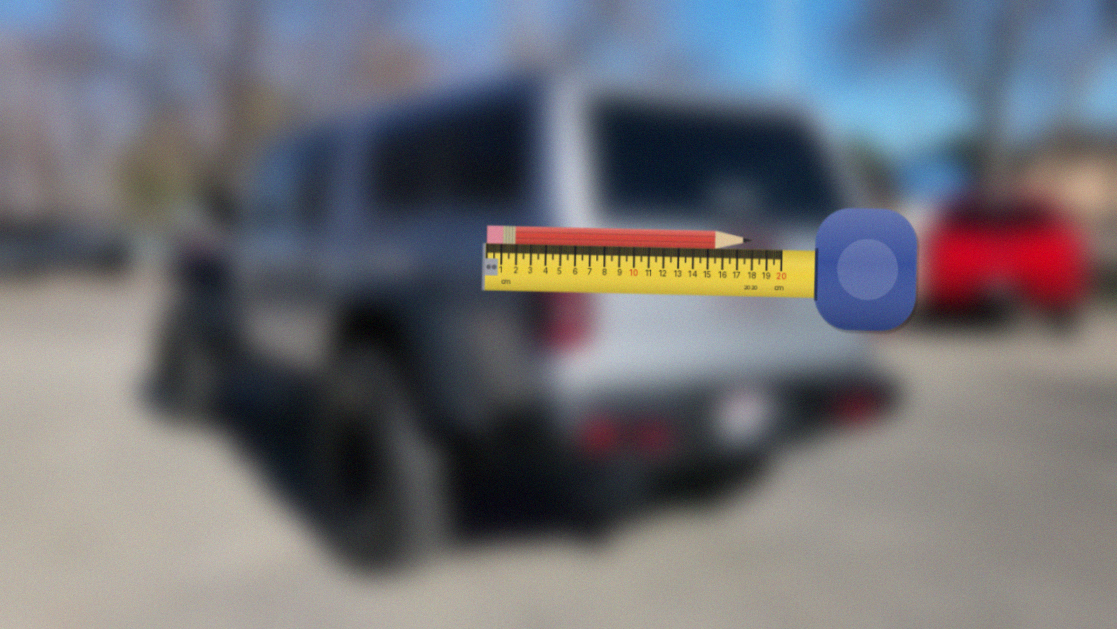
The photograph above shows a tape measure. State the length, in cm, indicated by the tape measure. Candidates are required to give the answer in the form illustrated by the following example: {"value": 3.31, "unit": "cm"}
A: {"value": 18, "unit": "cm"}
